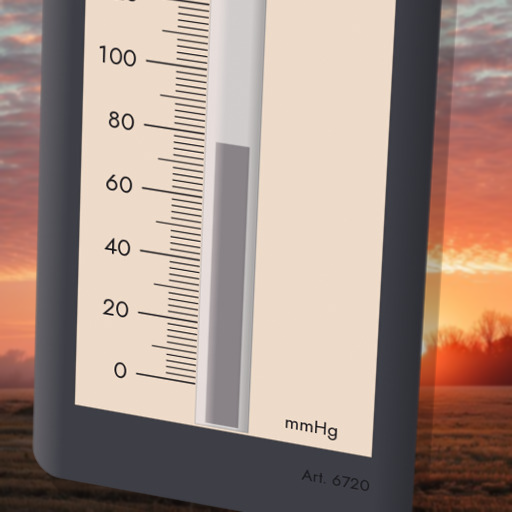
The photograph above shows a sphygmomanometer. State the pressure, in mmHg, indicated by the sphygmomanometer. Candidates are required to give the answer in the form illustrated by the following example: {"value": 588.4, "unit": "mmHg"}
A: {"value": 78, "unit": "mmHg"}
